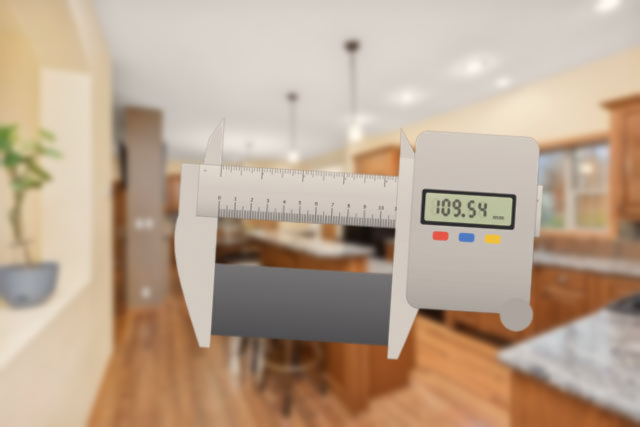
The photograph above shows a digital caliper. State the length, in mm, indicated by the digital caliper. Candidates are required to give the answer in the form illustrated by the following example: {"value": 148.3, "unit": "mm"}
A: {"value": 109.54, "unit": "mm"}
